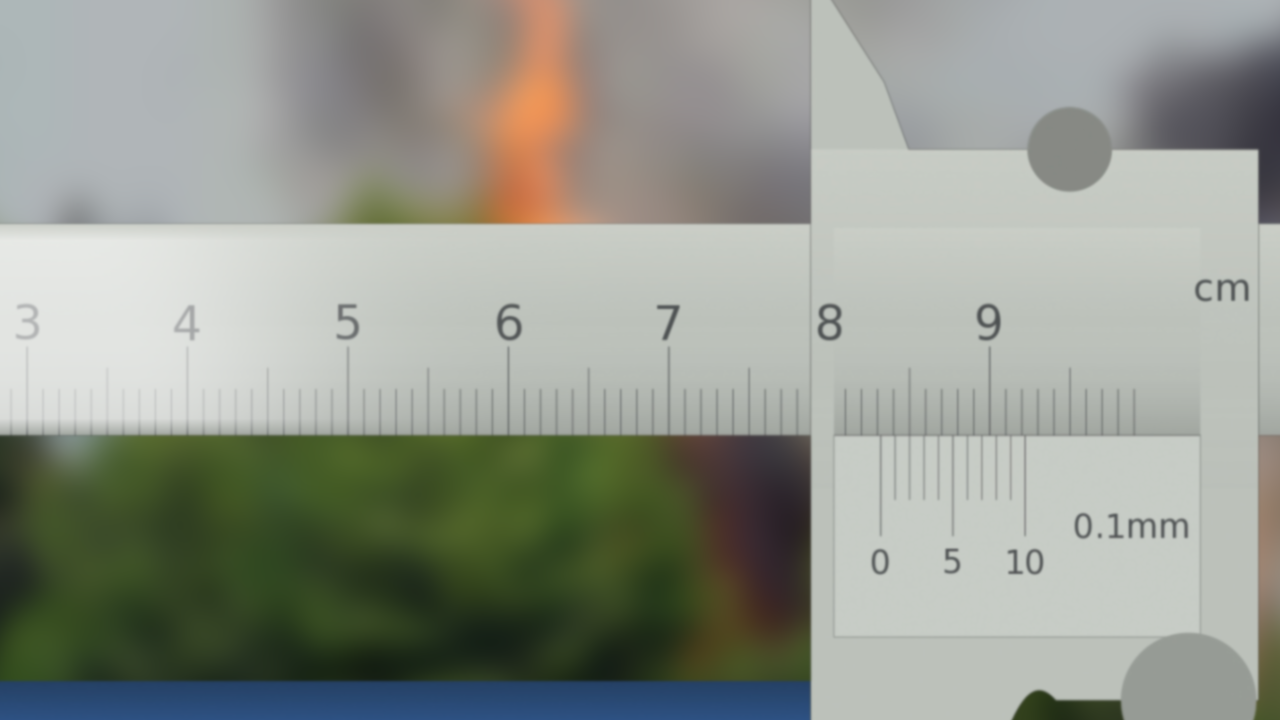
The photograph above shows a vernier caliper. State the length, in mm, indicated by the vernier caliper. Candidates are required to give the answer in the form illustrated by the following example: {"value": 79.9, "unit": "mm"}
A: {"value": 83.2, "unit": "mm"}
